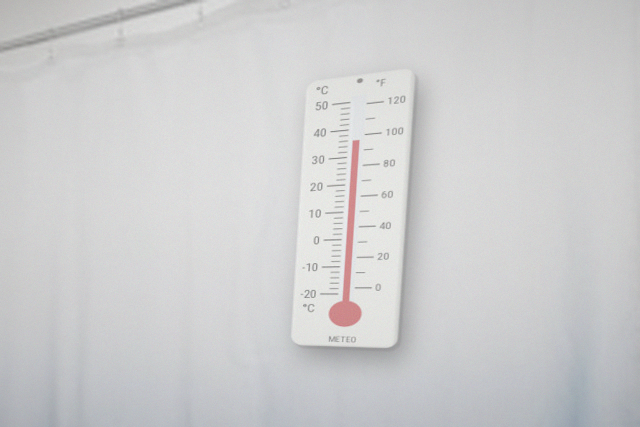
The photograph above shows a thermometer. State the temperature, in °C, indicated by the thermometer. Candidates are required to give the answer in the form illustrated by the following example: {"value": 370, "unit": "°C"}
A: {"value": 36, "unit": "°C"}
